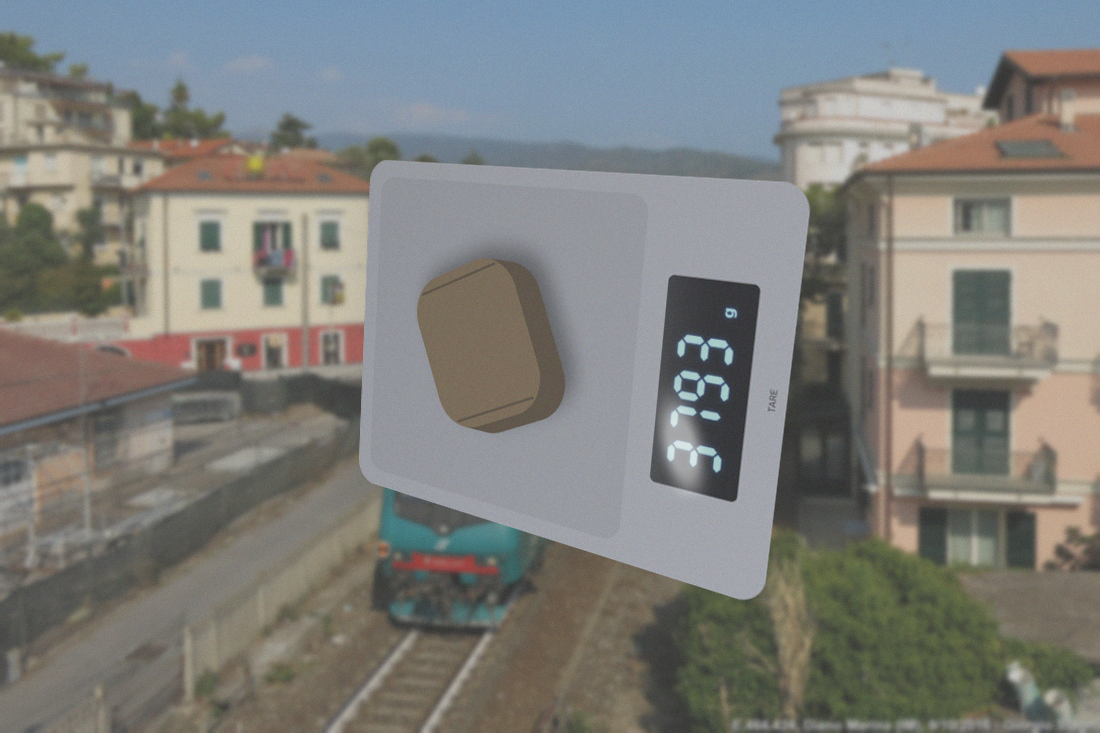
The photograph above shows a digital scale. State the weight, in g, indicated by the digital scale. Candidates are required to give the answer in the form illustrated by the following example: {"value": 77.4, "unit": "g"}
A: {"value": 3793, "unit": "g"}
